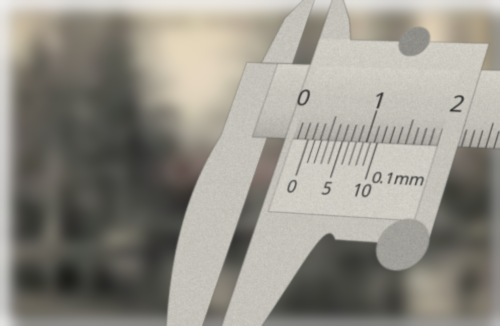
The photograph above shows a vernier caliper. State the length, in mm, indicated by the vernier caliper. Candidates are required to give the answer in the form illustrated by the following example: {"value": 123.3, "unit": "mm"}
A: {"value": 2.4, "unit": "mm"}
